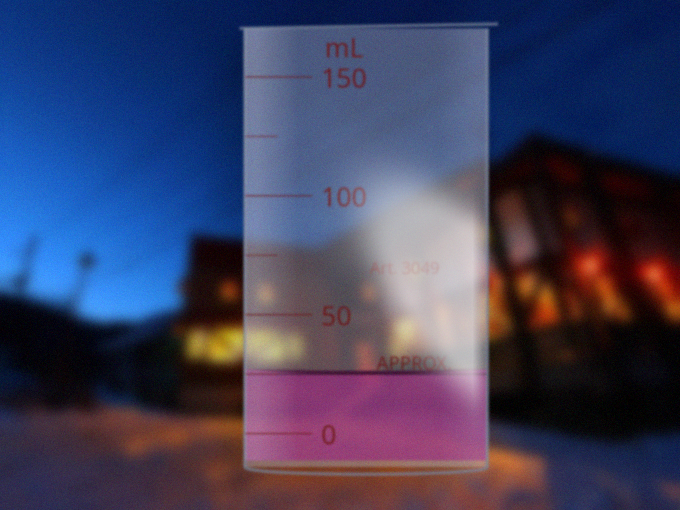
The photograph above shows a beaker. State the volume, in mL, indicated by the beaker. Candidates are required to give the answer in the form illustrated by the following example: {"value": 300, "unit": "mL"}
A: {"value": 25, "unit": "mL"}
